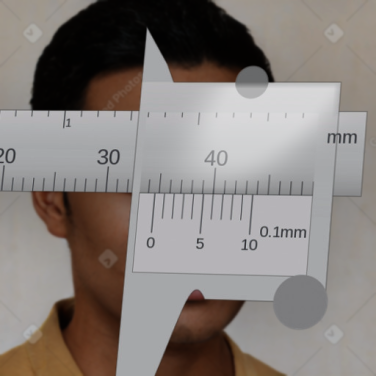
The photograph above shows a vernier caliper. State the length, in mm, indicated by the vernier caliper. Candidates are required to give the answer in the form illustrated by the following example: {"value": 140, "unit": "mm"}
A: {"value": 34.6, "unit": "mm"}
